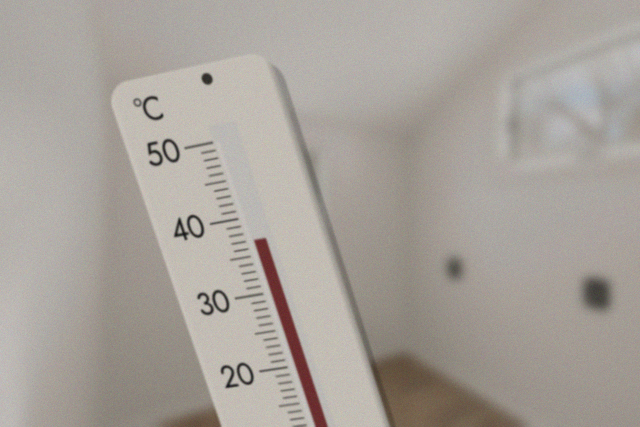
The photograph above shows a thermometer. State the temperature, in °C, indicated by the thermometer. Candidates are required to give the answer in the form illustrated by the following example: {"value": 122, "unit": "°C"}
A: {"value": 37, "unit": "°C"}
